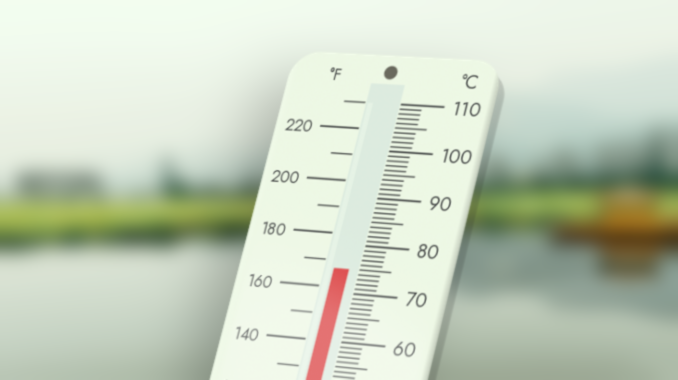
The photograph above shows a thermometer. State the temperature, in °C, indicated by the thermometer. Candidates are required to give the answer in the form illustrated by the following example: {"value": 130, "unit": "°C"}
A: {"value": 75, "unit": "°C"}
